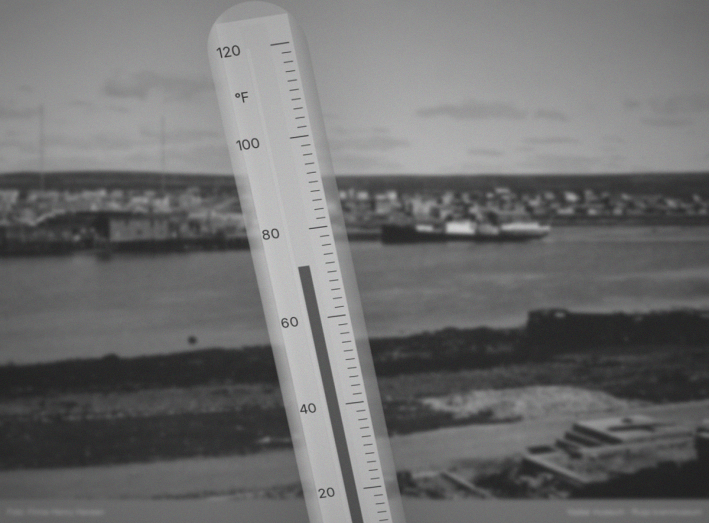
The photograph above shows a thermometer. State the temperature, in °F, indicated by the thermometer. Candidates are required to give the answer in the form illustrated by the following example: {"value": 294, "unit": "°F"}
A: {"value": 72, "unit": "°F"}
